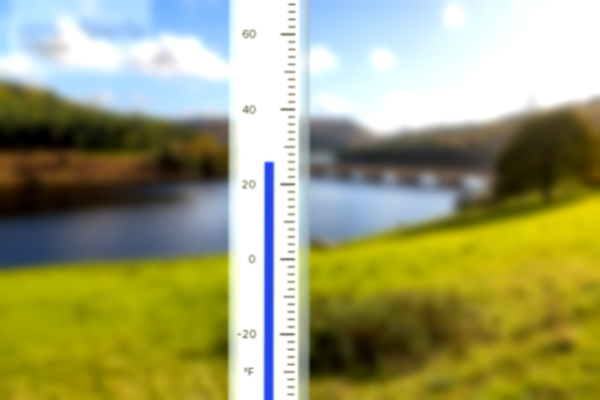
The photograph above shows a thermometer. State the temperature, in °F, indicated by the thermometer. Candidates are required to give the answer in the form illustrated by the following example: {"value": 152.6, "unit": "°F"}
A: {"value": 26, "unit": "°F"}
